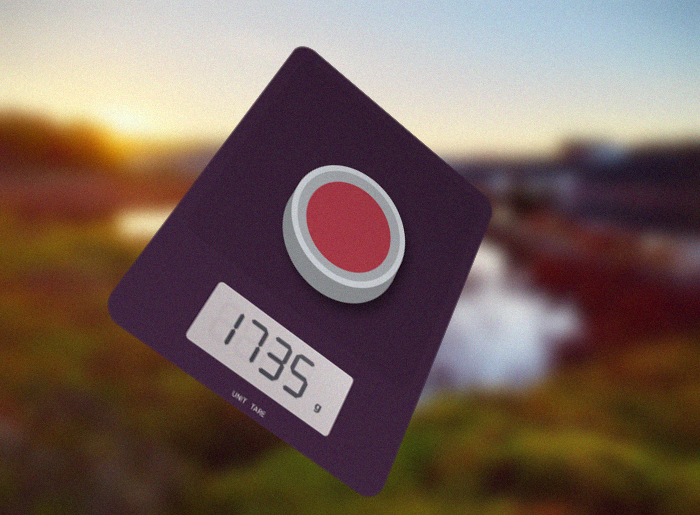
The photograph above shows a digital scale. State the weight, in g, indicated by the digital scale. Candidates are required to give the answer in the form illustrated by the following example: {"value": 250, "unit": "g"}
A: {"value": 1735, "unit": "g"}
